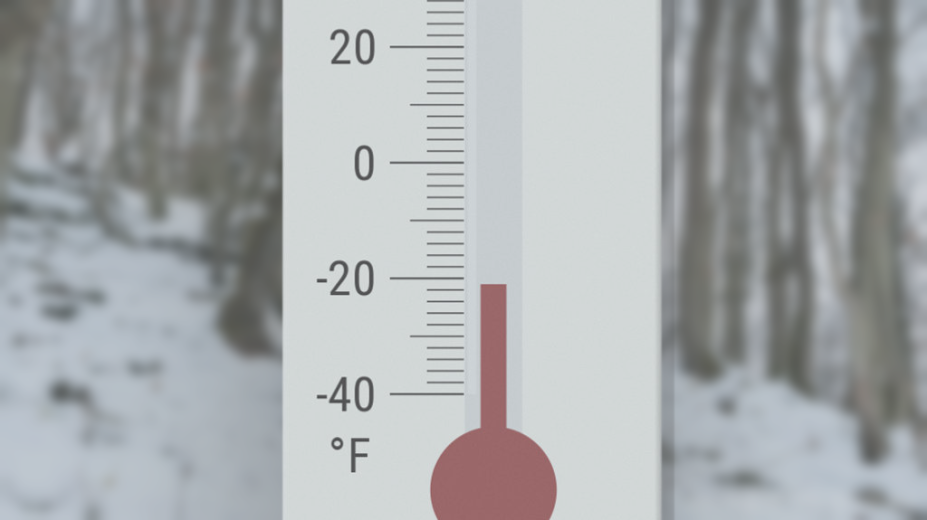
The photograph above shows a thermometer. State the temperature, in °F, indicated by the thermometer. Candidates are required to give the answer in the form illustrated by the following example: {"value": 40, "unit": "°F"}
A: {"value": -21, "unit": "°F"}
